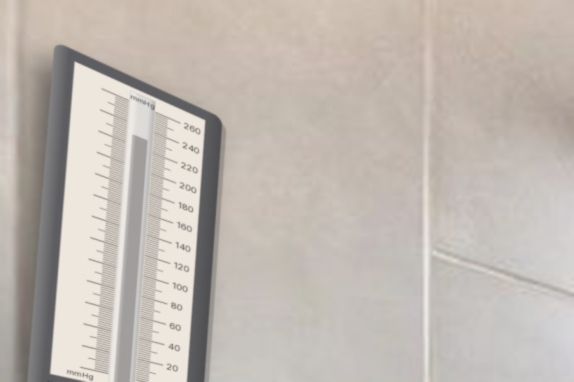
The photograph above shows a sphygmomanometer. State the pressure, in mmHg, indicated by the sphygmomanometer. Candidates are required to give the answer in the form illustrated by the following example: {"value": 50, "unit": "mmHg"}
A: {"value": 230, "unit": "mmHg"}
